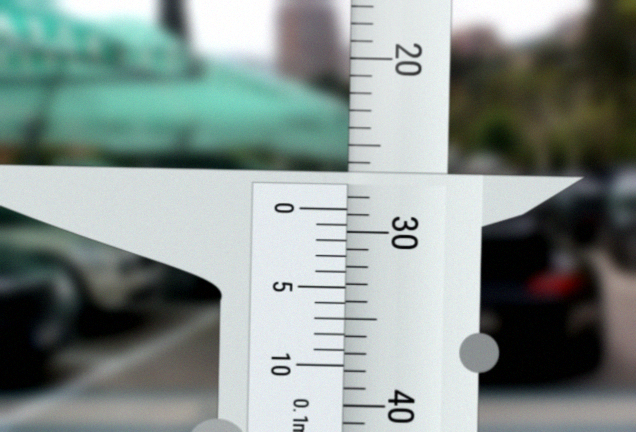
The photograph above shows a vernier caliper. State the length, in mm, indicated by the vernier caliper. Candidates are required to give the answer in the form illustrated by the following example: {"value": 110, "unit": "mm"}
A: {"value": 28.7, "unit": "mm"}
